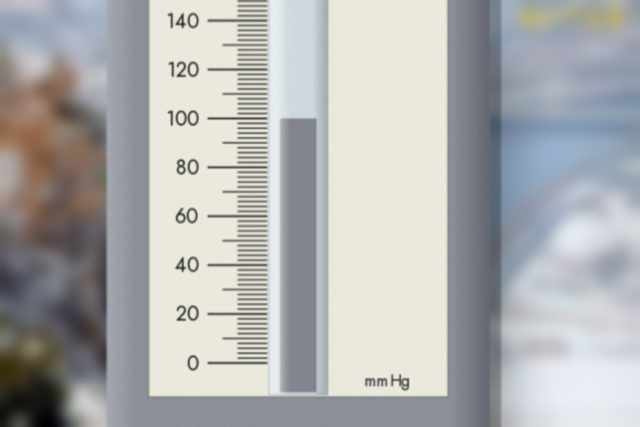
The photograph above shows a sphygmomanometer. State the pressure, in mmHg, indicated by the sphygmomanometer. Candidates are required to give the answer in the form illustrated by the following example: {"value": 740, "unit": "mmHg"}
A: {"value": 100, "unit": "mmHg"}
